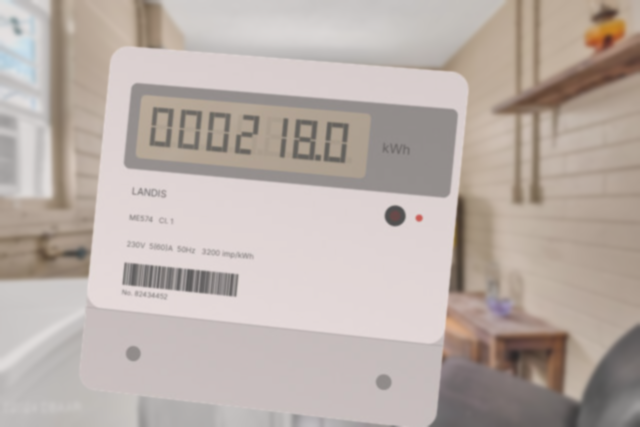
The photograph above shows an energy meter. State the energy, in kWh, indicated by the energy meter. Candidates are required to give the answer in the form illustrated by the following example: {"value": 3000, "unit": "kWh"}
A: {"value": 218.0, "unit": "kWh"}
